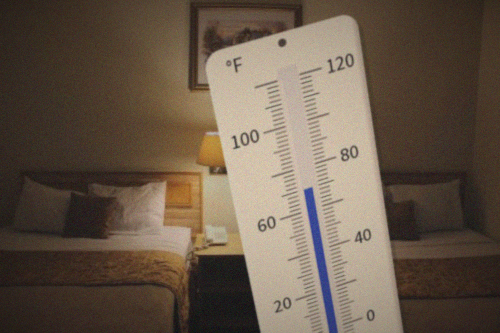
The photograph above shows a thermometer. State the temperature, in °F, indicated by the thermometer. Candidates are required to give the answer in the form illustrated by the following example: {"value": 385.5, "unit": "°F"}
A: {"value": 70, "unit": "°F"}
